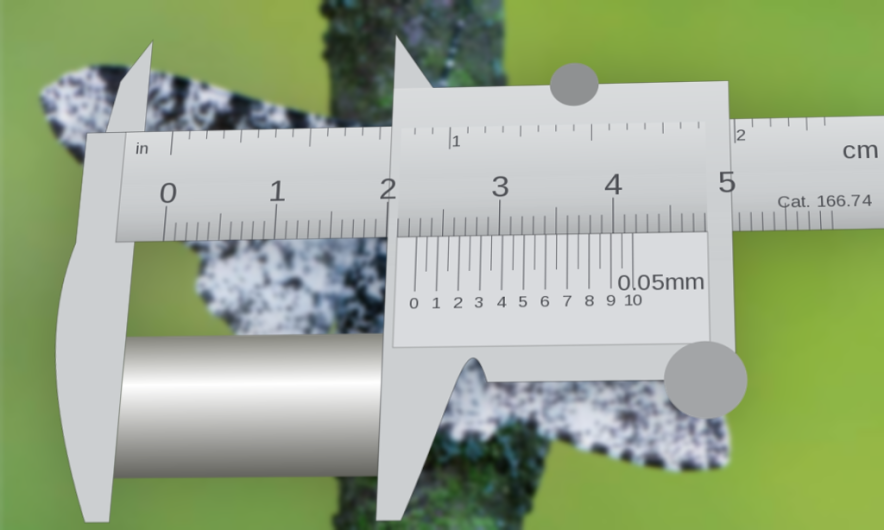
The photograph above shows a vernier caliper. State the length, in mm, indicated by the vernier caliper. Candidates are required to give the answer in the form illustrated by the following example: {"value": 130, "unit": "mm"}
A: {"value": 22.7, "unit": "mm"}
